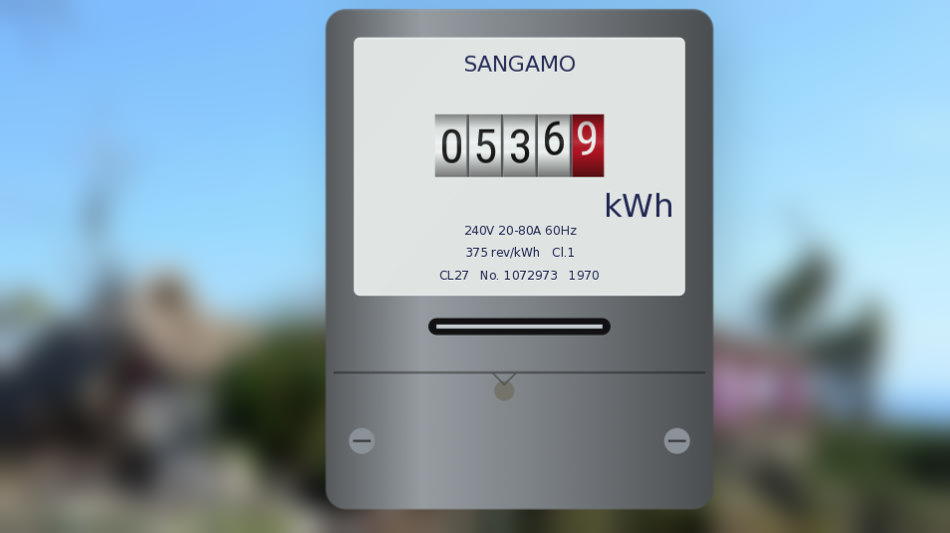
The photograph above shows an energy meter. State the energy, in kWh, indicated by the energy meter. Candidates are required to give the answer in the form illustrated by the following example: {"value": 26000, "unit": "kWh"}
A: {"value": 536.9, "unit": "kWh"}
